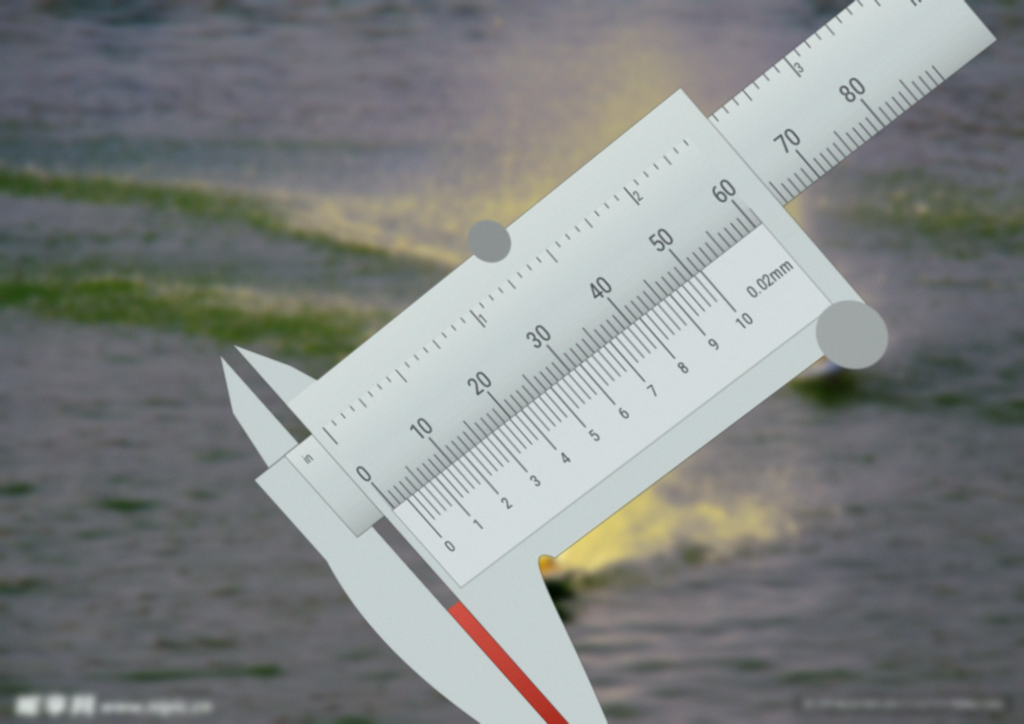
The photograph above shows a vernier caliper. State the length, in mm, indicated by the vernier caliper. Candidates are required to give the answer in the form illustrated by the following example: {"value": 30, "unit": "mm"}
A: {"value": 2.2, "unit": "mm"}
